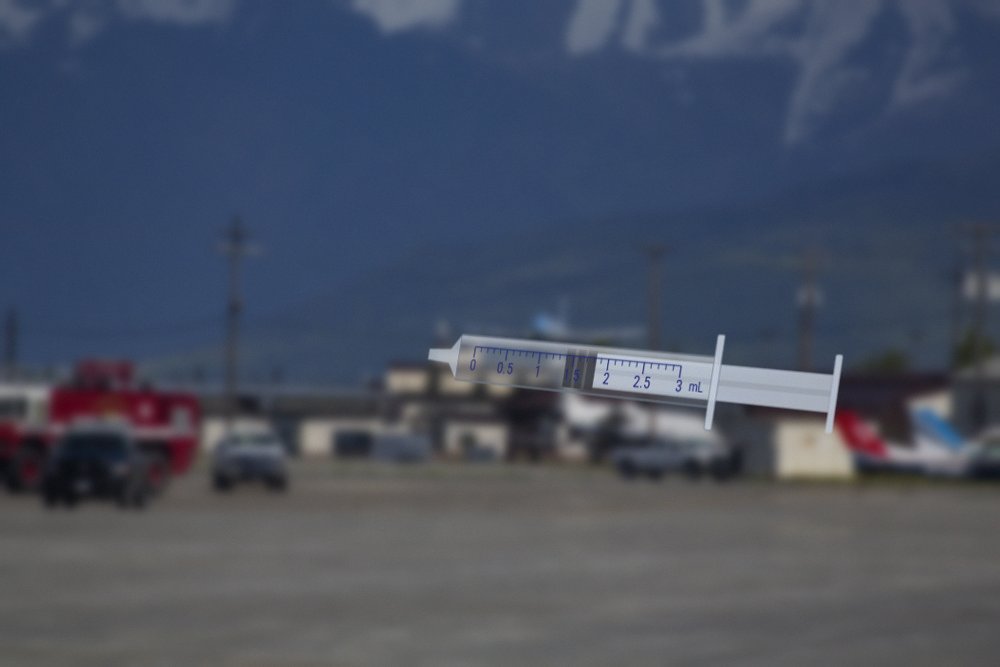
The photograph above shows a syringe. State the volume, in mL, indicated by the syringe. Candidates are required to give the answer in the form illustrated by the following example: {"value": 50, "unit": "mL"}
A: {"value": 1.4, "unit": "mL"}
